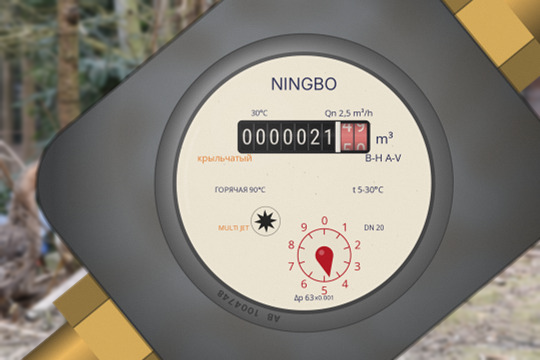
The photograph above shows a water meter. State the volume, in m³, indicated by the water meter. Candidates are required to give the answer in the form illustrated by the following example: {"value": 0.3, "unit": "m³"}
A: {"value": 21.494, "unit": "m³"}
